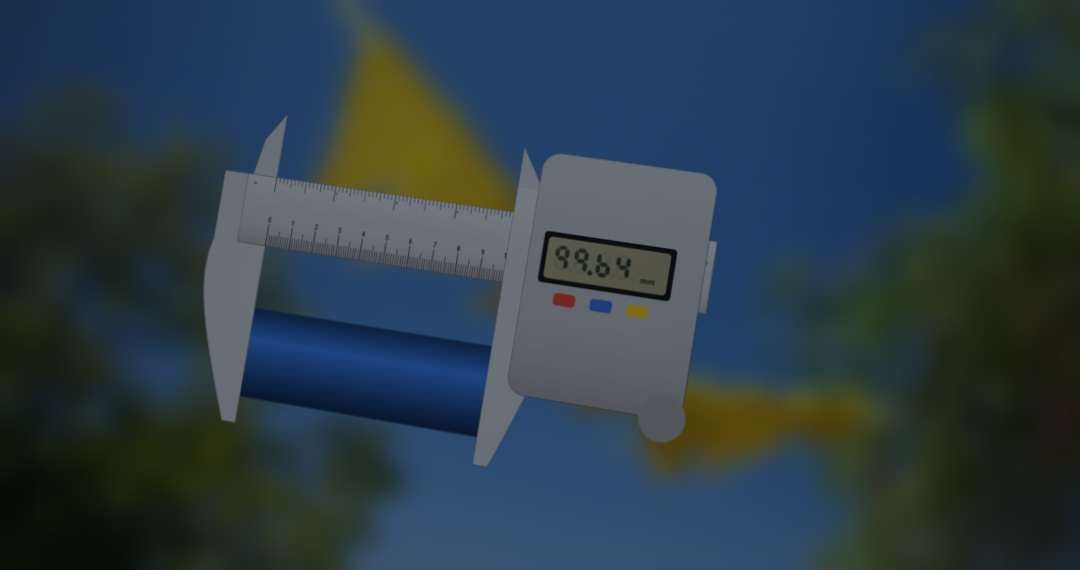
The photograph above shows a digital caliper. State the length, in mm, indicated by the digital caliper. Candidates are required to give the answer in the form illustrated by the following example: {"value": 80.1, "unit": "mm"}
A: {"value": 99.64, "unit": "mm"}
